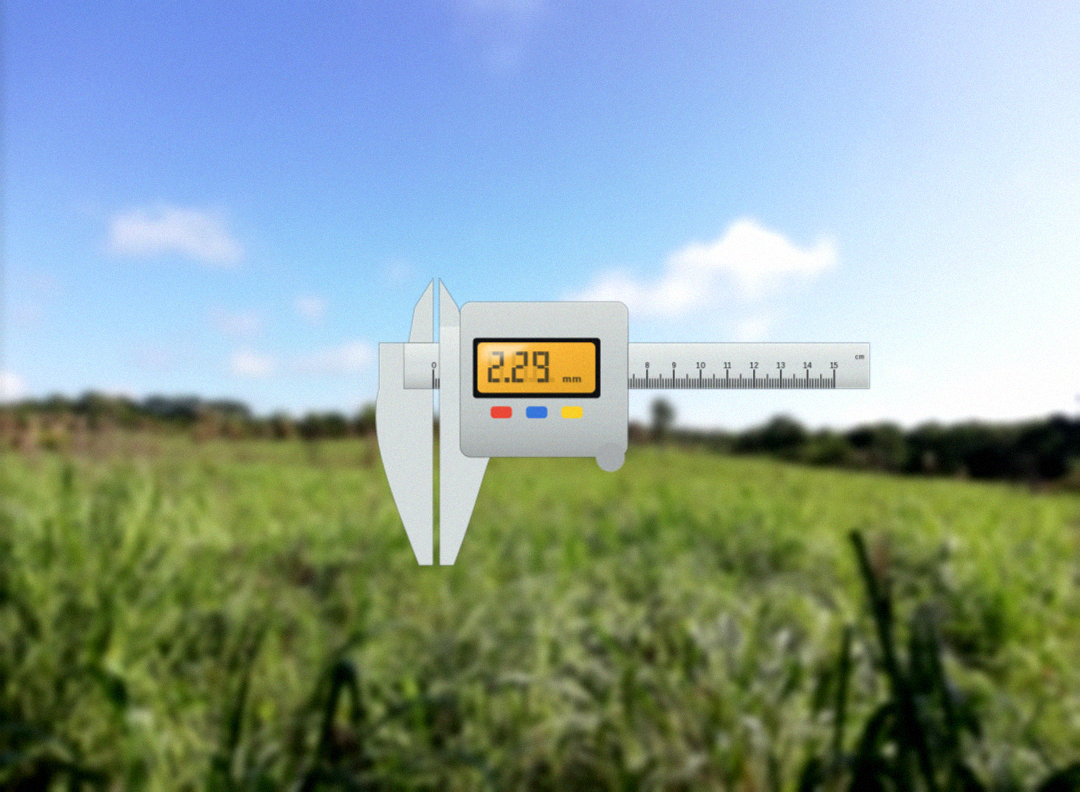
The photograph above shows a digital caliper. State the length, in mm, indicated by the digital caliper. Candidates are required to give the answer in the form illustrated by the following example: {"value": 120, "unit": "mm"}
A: {"value": 2.29, "unit": "mm"}
